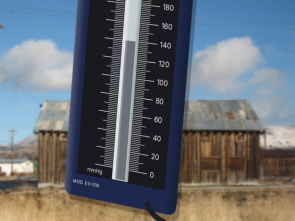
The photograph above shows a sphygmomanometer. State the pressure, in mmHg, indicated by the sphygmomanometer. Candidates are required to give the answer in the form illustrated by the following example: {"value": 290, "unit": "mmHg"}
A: {"value": 140, "unit": "mmHg"}
